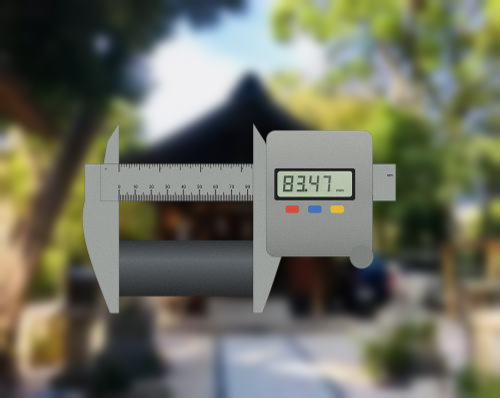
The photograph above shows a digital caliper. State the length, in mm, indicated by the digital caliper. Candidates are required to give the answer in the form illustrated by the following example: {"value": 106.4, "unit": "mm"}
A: {"value": 83.47, "unit": "mm"}
